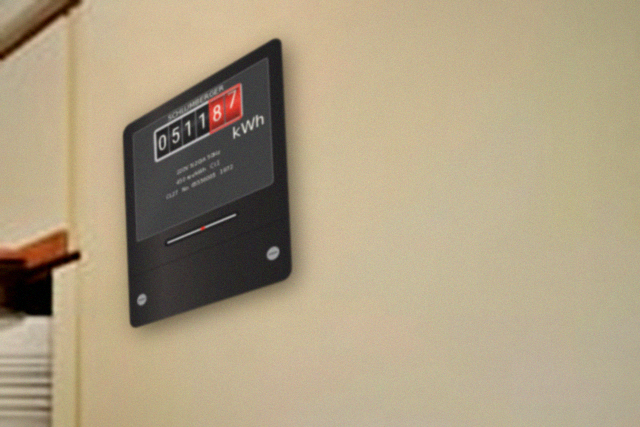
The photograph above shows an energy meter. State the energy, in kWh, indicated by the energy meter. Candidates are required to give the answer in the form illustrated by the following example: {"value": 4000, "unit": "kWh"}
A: {"value": 511.87, "unit": "kWh"}
